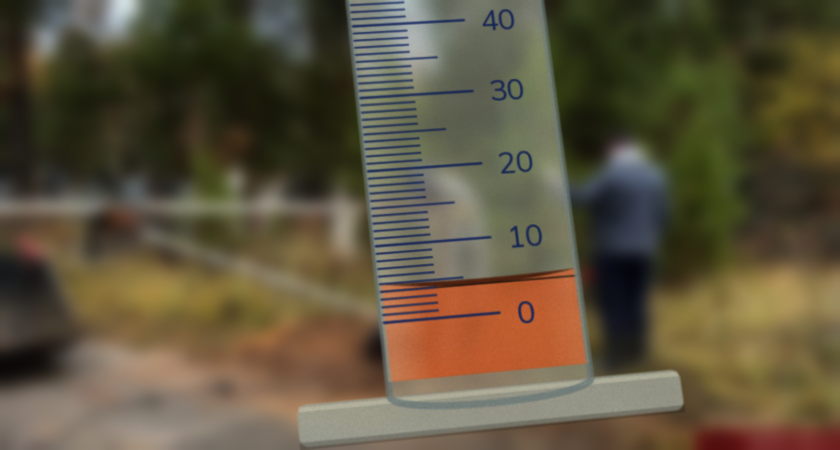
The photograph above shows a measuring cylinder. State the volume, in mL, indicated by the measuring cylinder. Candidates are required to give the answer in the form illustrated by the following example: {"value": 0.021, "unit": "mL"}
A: {"value": 4, "unit": "mL"}
